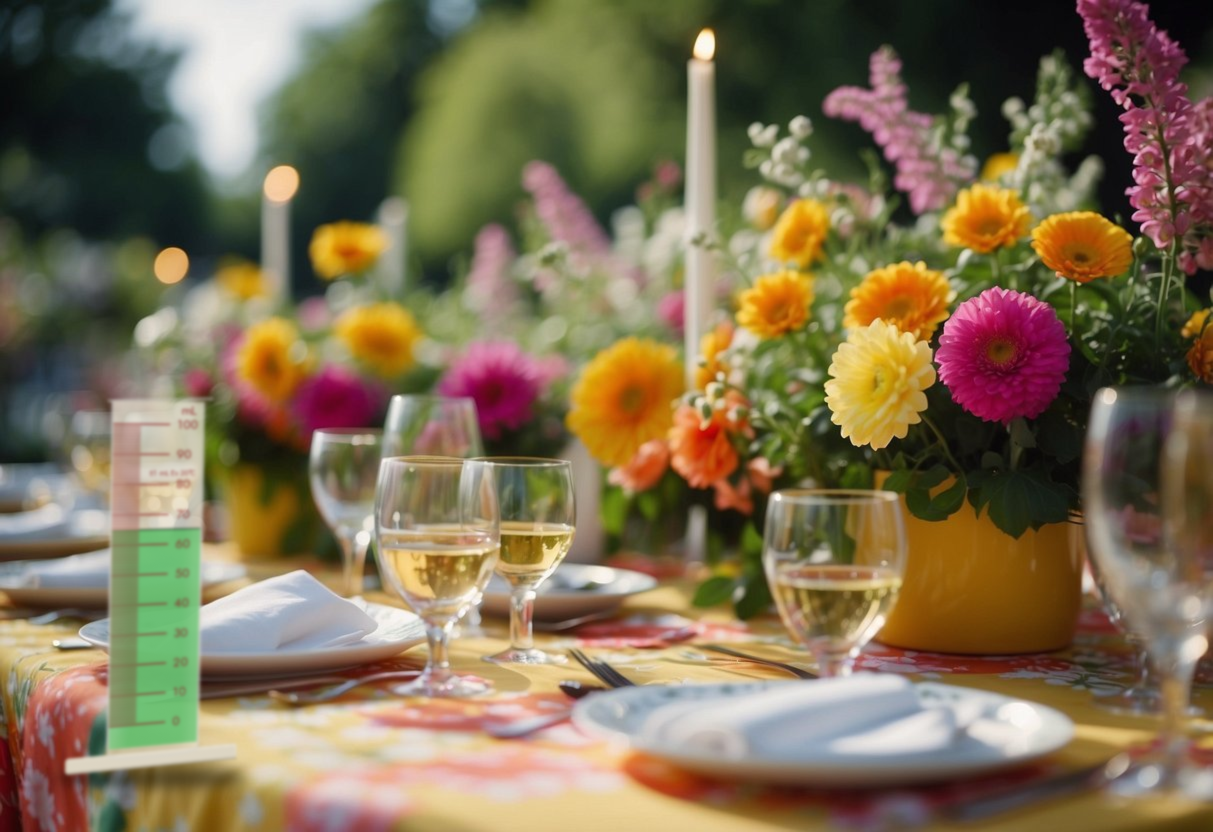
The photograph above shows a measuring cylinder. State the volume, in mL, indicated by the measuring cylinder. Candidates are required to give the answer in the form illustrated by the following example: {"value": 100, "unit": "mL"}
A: {"value": 65, "unit": "mL"}
